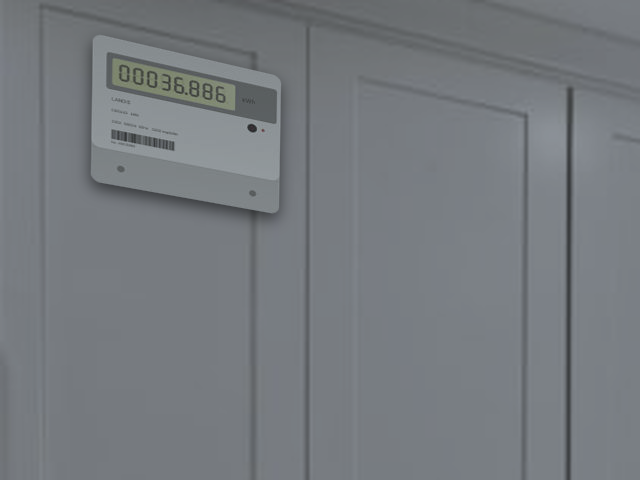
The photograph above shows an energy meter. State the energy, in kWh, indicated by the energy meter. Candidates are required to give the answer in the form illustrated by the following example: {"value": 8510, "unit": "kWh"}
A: {"value": 36.886, "unit": "kWh"}
